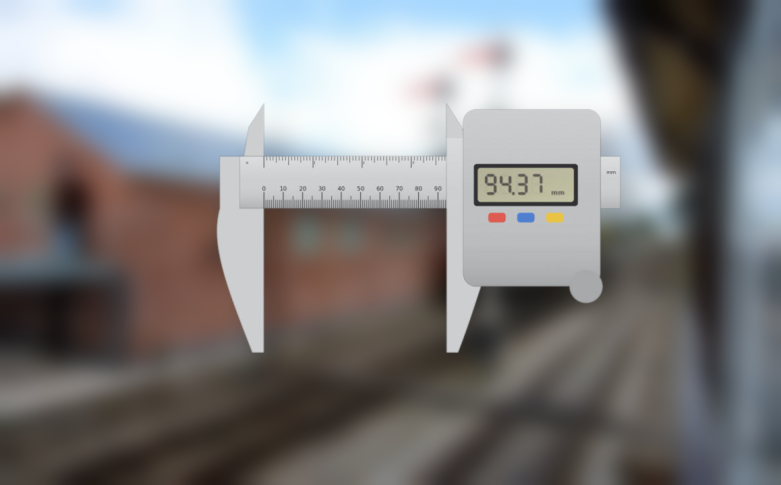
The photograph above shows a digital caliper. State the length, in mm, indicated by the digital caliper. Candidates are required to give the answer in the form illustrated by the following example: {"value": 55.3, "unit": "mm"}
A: {"value": 94.37, "unit": "mm"}
